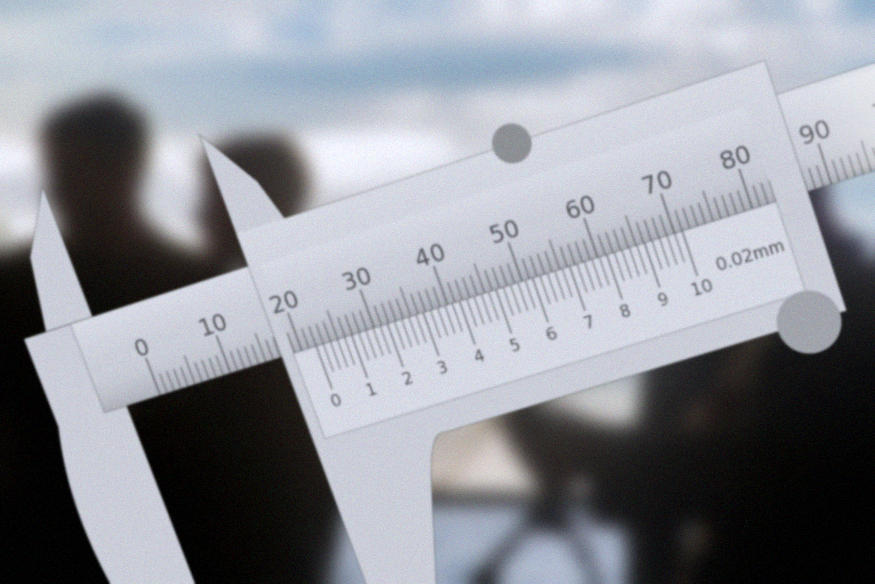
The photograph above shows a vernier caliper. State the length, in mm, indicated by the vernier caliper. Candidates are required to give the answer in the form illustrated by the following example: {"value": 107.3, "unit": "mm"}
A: {"value": 22.0, "unit": "mm"}
